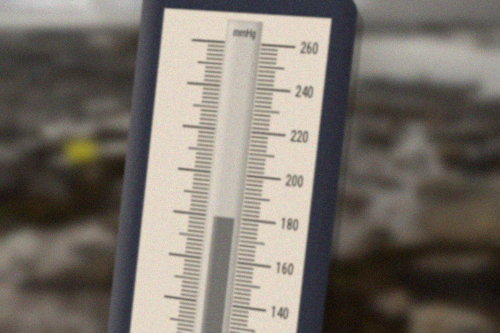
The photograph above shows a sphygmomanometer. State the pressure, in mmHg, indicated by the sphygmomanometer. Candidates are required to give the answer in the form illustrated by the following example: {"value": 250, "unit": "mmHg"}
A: {"value": 180, "unit": "mmHg"}
